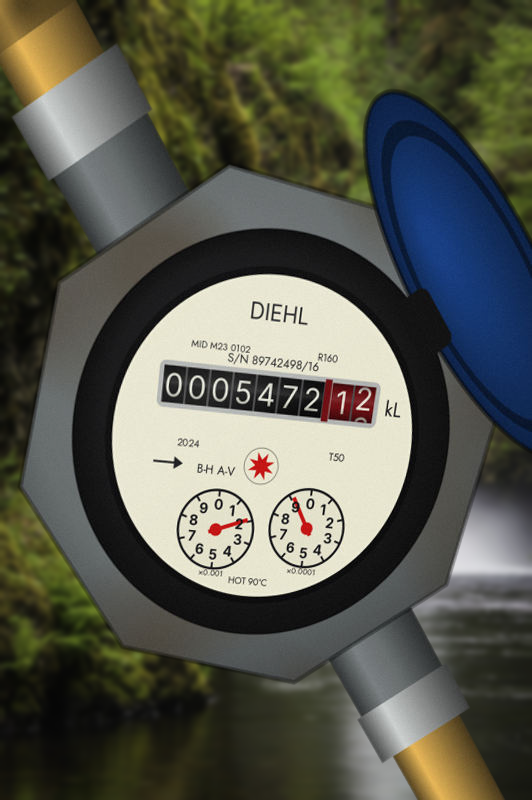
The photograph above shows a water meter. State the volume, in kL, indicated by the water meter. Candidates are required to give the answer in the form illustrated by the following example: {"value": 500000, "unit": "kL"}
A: {"value": 5472.1219, "unit": "kL"}
